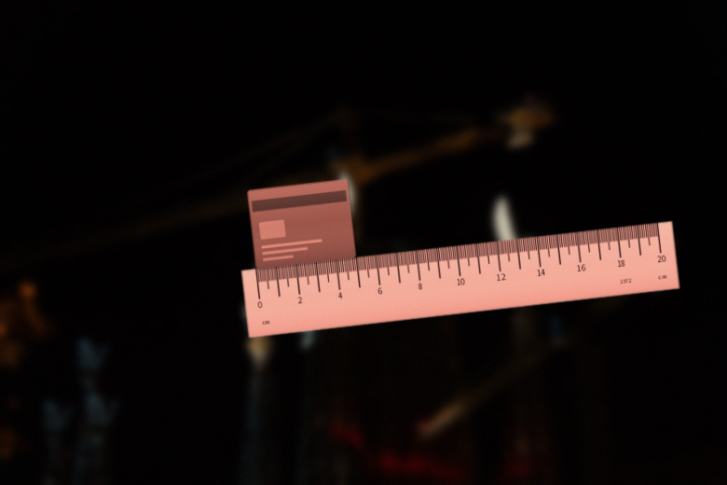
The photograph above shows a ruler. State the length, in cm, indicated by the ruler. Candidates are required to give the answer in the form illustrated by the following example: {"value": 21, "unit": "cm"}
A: {"value": 5, "unit": "cm"}
